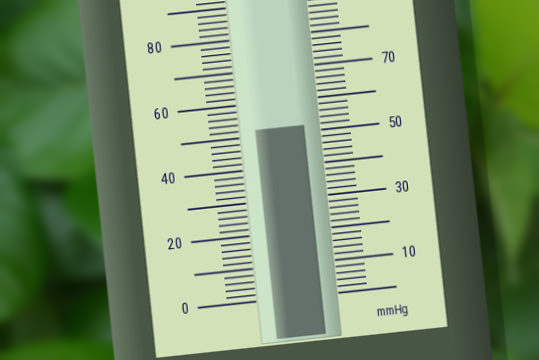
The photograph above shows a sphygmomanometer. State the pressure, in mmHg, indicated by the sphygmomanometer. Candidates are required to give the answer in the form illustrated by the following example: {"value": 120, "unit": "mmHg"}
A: {"value": 52, "unit": "mmHg"}
